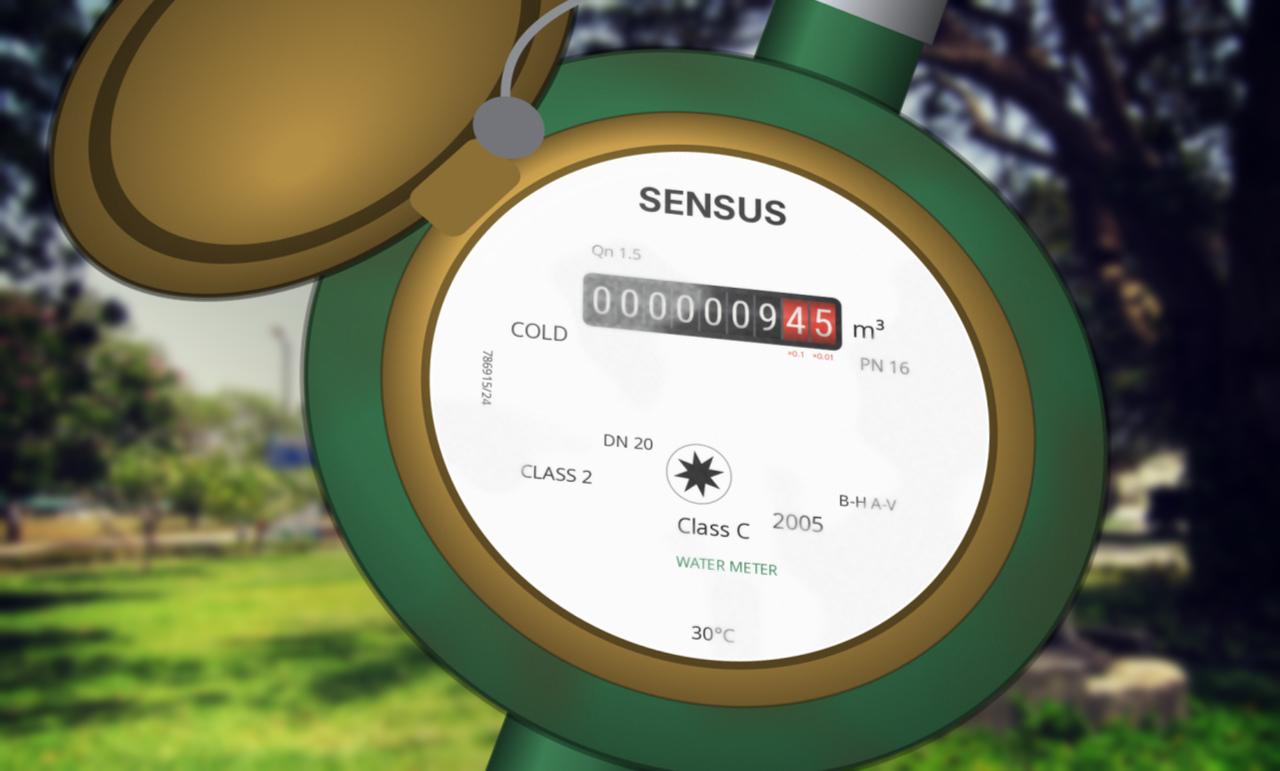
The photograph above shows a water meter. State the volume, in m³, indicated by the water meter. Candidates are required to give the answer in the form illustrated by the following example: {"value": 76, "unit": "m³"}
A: {"value": 9.45, "unit": "m³"}
